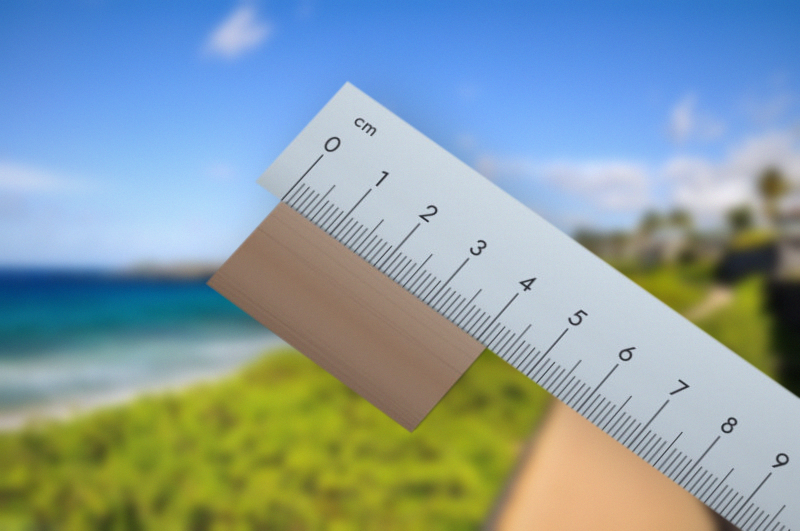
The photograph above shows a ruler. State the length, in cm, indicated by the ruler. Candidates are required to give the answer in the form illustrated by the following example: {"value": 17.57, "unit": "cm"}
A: {"value": 4.2, "unit": "cm"}
